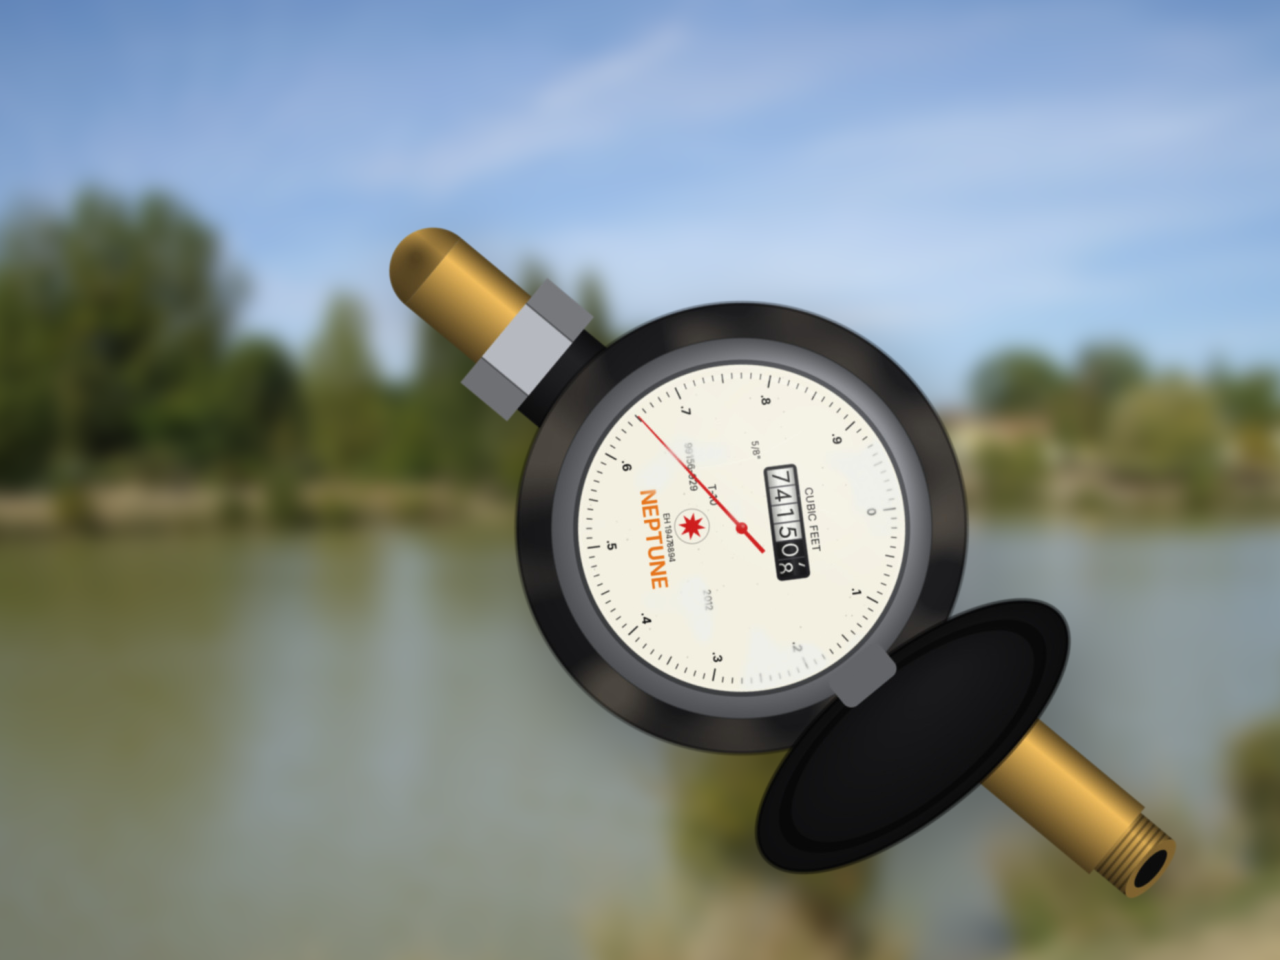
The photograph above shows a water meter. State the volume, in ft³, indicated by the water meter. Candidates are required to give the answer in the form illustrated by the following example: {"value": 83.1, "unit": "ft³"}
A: {"value": 741507.65, "unit": "ft³"}
